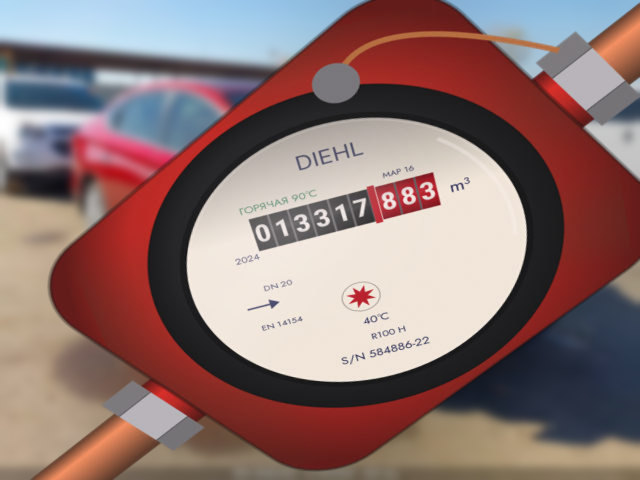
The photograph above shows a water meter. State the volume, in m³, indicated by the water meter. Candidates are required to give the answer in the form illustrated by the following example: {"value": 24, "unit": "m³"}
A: {"value": 13317.883, "unit": "m³"}
